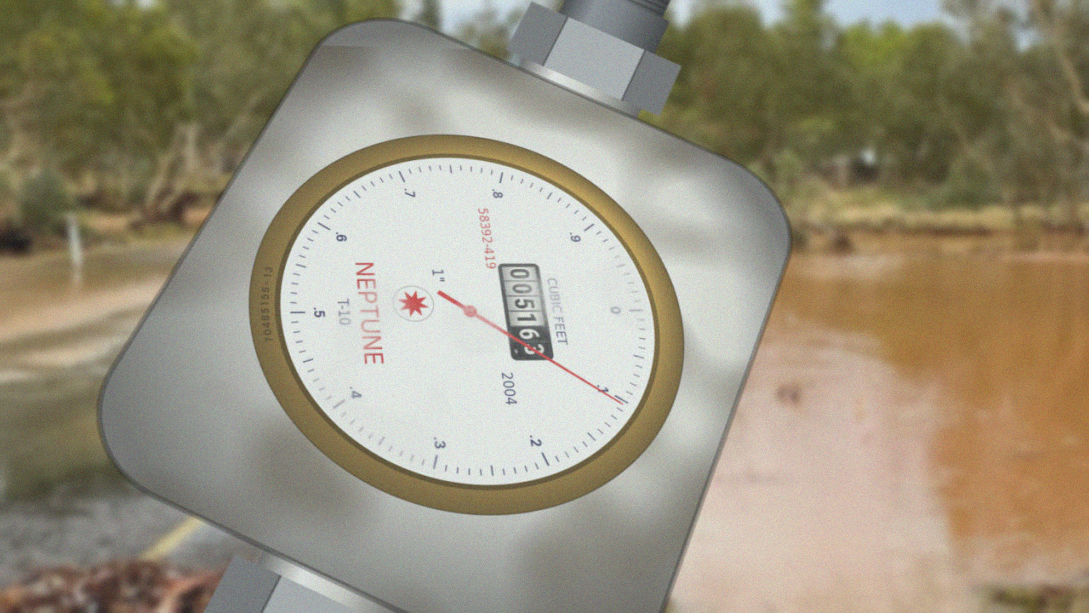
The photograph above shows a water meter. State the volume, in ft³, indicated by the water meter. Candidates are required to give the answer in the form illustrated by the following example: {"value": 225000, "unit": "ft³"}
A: {"value": 5163.10, "unit": "ft³"}
